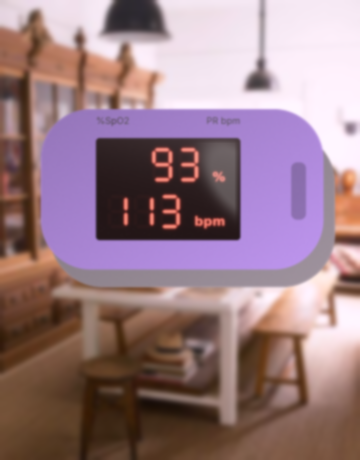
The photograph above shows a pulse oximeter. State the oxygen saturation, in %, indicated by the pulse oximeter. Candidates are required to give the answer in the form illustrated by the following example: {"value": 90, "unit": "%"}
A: {"value": 93, "unit": "%"}
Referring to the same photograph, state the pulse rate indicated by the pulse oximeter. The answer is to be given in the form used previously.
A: {"value": 113, "unit": "bpm"}
